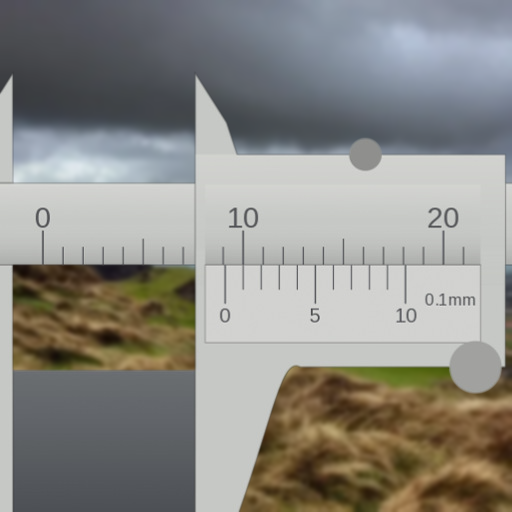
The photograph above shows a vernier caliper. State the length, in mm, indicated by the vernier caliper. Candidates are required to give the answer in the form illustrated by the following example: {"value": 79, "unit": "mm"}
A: {"value": 9.1, "unit": "mm"}
